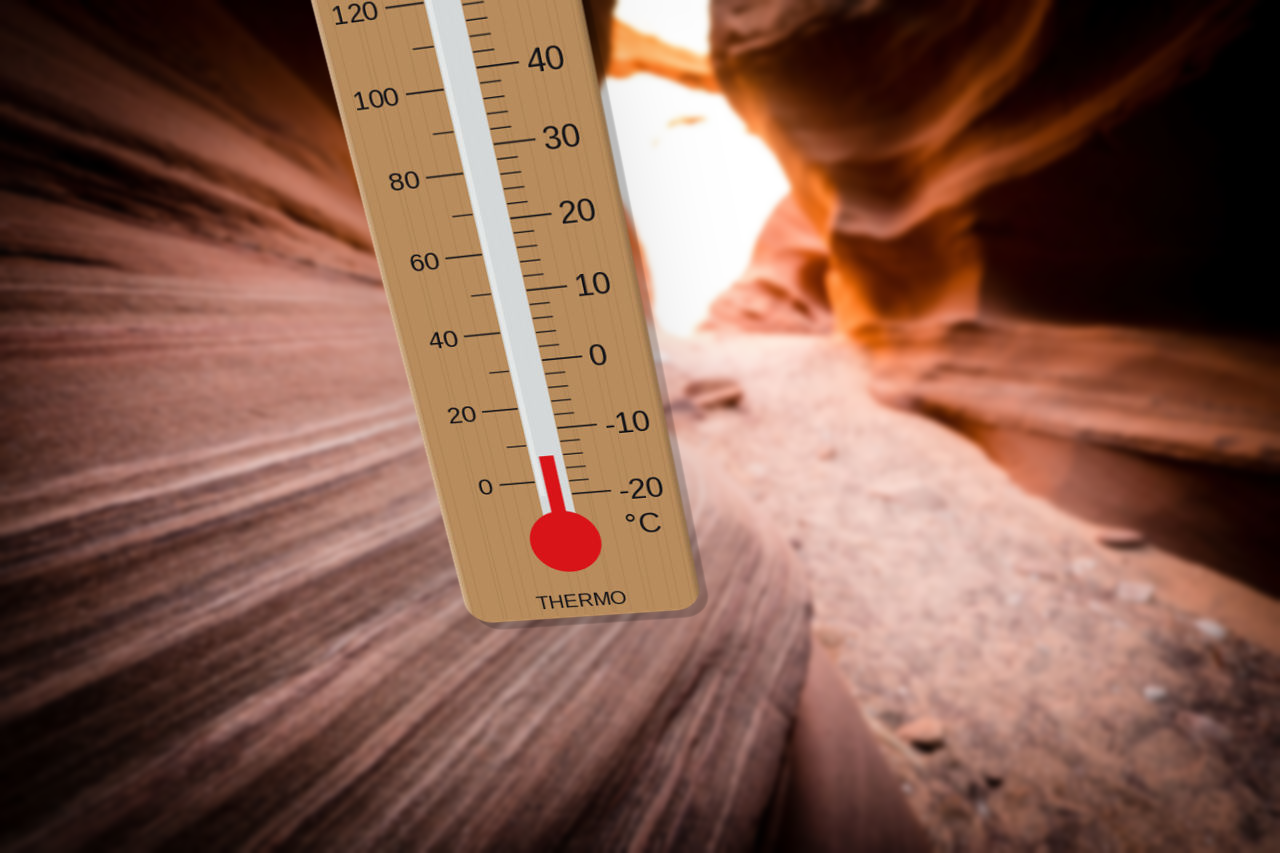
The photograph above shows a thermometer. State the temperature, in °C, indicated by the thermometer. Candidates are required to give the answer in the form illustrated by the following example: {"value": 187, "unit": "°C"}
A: {"value": -14, "unit": "°C"}
